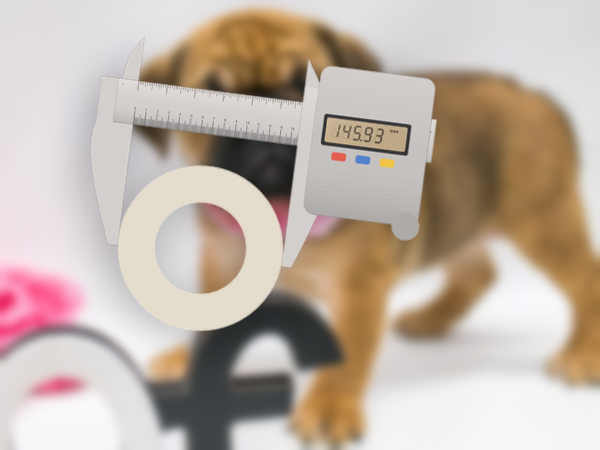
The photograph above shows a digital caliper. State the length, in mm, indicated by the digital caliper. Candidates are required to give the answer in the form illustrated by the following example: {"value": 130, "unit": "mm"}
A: {"value": 145.93, "unit": "mm"}
